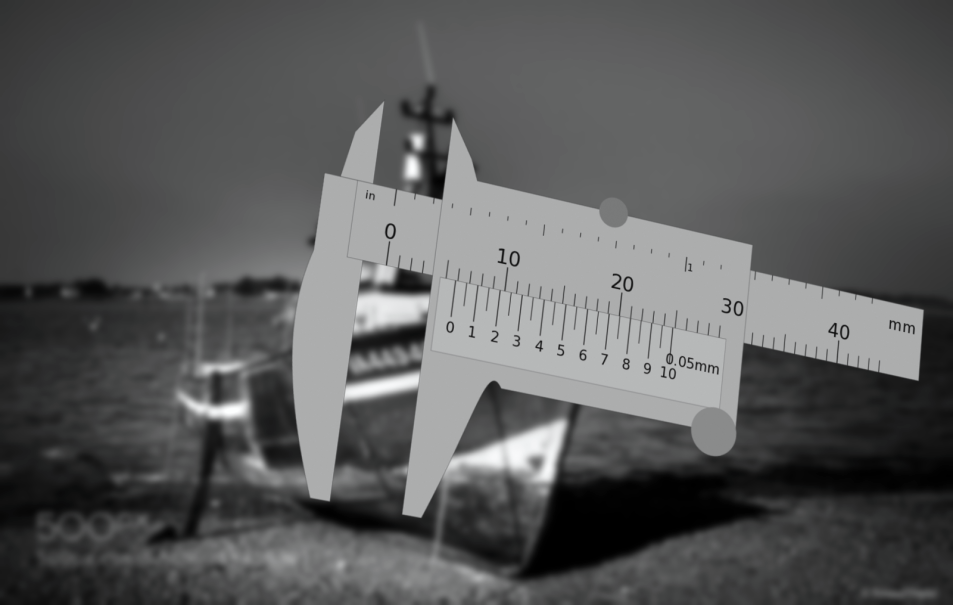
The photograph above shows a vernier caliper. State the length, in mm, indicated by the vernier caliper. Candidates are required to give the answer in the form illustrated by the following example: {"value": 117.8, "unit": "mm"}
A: {"value": 5.8, "unit": "mm"}
